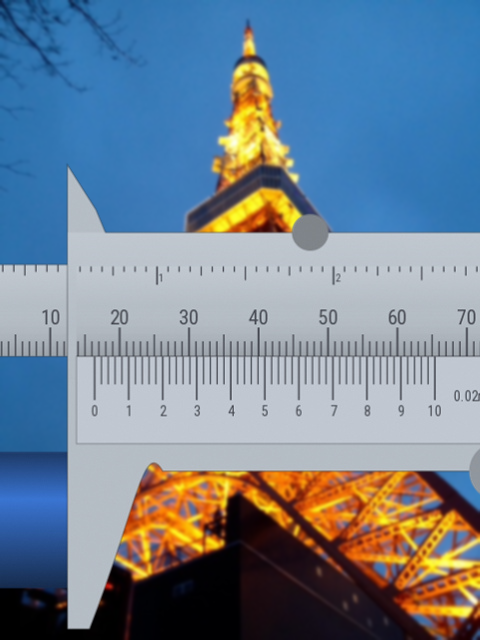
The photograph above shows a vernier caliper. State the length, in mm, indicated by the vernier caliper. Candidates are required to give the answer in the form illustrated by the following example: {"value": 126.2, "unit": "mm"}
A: {"value": 16.4, "unit": "mm"}
